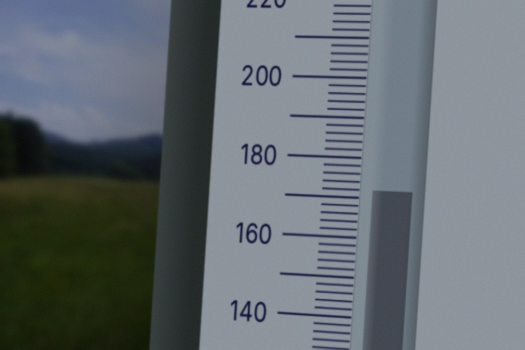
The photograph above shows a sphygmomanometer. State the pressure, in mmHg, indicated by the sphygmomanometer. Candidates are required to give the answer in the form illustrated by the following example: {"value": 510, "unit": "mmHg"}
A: {"value": 172, "unit": "mmHg"}
